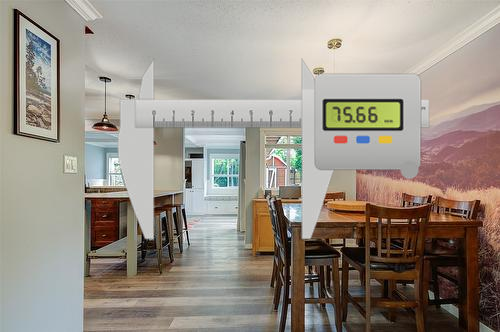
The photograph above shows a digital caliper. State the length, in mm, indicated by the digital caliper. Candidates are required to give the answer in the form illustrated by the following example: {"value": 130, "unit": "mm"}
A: {"value": 75.66, "unit": "mm"}
